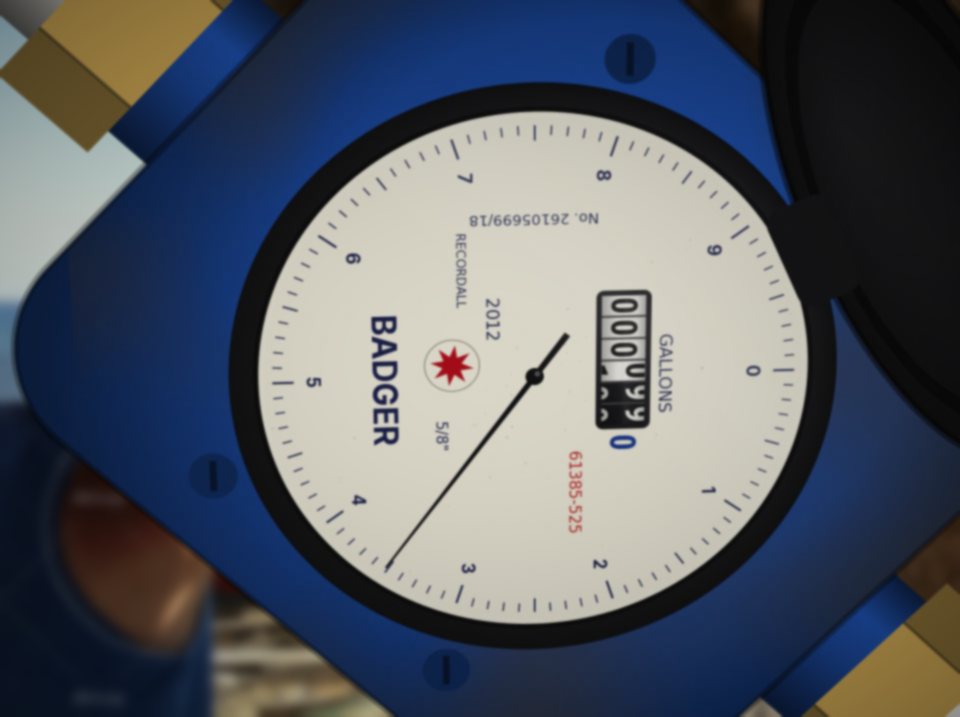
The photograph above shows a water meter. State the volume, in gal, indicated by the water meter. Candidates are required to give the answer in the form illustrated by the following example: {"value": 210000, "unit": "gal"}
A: {"value": 993.5, "unit": "gal"}
